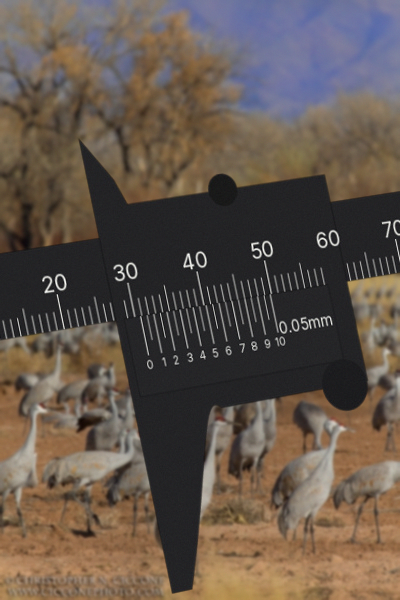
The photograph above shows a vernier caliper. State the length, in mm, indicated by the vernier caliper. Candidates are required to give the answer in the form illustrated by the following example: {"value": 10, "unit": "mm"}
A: {"value": 30.8, "unit": "mm"}
